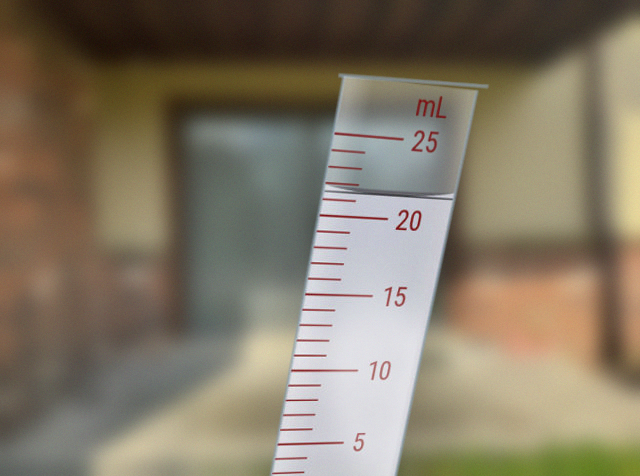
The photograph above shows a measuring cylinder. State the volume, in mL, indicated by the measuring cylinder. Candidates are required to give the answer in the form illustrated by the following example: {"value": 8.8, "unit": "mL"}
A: {"value": 21.5, "unit": "mL"}
